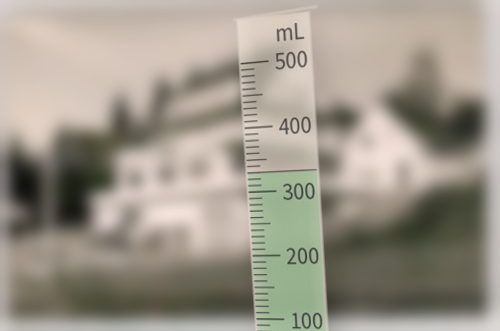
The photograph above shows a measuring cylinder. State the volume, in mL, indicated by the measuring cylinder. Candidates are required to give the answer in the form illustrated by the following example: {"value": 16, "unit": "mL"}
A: {"value": 330, "unit": "mL"}
